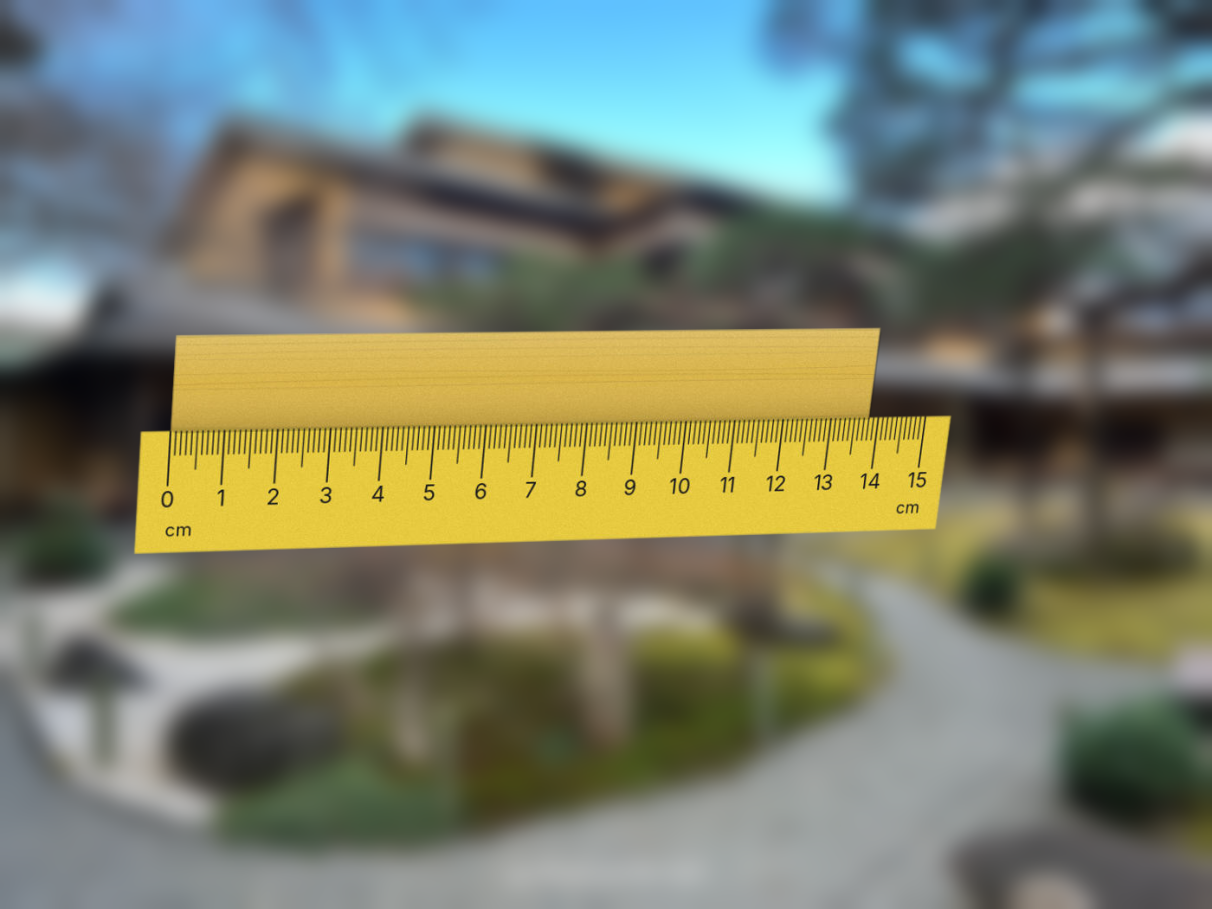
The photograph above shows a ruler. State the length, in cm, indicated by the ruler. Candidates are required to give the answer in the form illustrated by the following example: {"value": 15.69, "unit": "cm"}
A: {"value": 13.8, "unit": "cm"}
